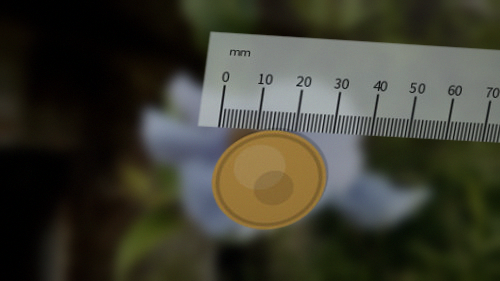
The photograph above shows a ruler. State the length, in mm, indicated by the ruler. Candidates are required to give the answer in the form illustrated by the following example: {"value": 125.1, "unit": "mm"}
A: {"value": 30, "unit": "mm"}
